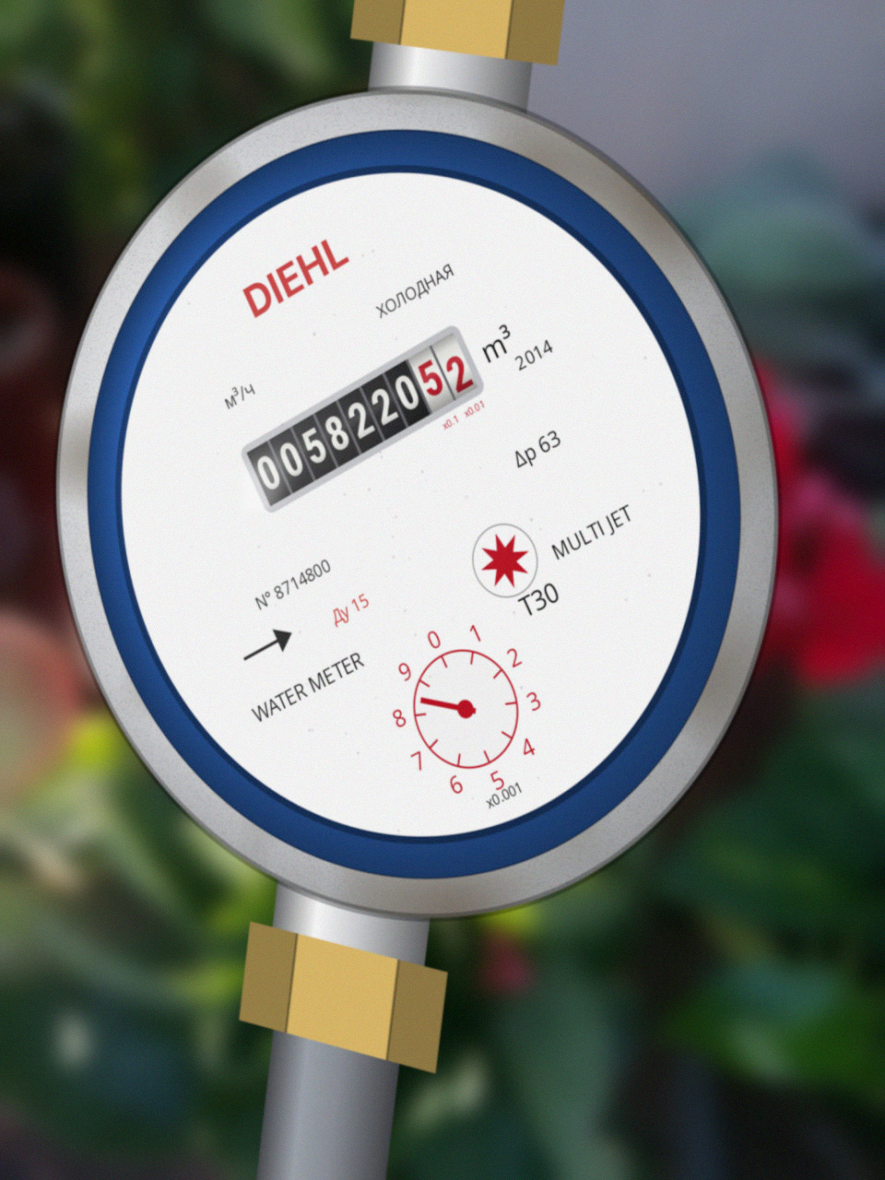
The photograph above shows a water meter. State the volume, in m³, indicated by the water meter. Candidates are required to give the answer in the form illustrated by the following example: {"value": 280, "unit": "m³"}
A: {"value": 58220.518, "unit": "m³"}
